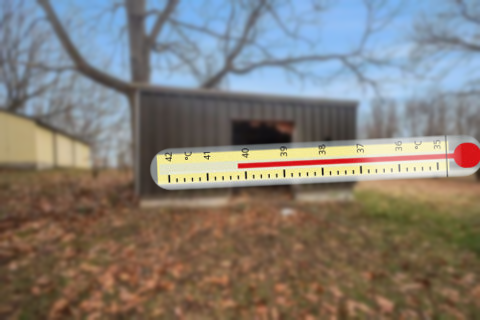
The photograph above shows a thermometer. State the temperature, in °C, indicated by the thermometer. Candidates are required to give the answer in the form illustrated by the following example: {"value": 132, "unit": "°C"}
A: {"value": 40.2, "unit": "°C"}
